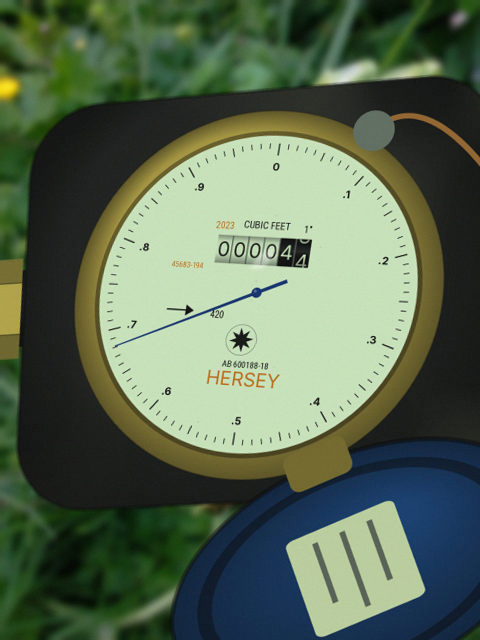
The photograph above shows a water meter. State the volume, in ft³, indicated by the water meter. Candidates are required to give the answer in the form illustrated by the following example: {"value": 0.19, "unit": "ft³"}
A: {"value": 43.68, "unit": "ft³"}
